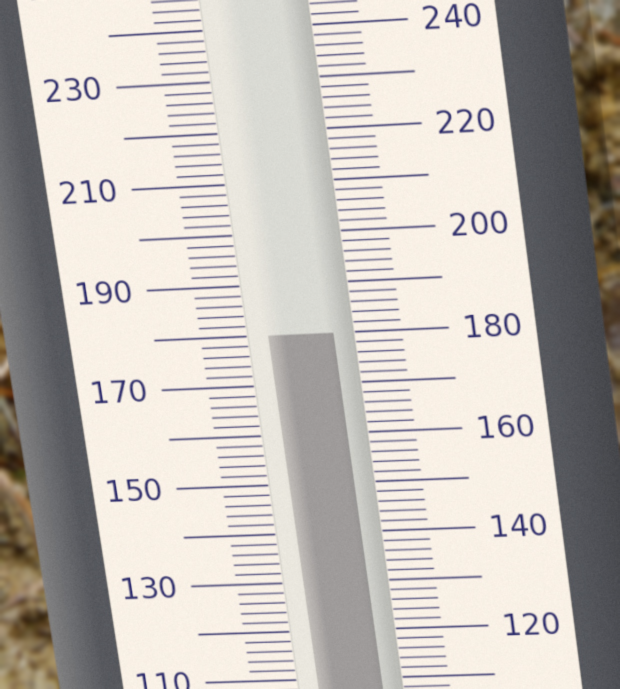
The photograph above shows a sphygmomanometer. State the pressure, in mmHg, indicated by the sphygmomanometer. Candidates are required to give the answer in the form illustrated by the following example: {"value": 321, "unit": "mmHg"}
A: {"value": 180, "unit": "mmHg"}
